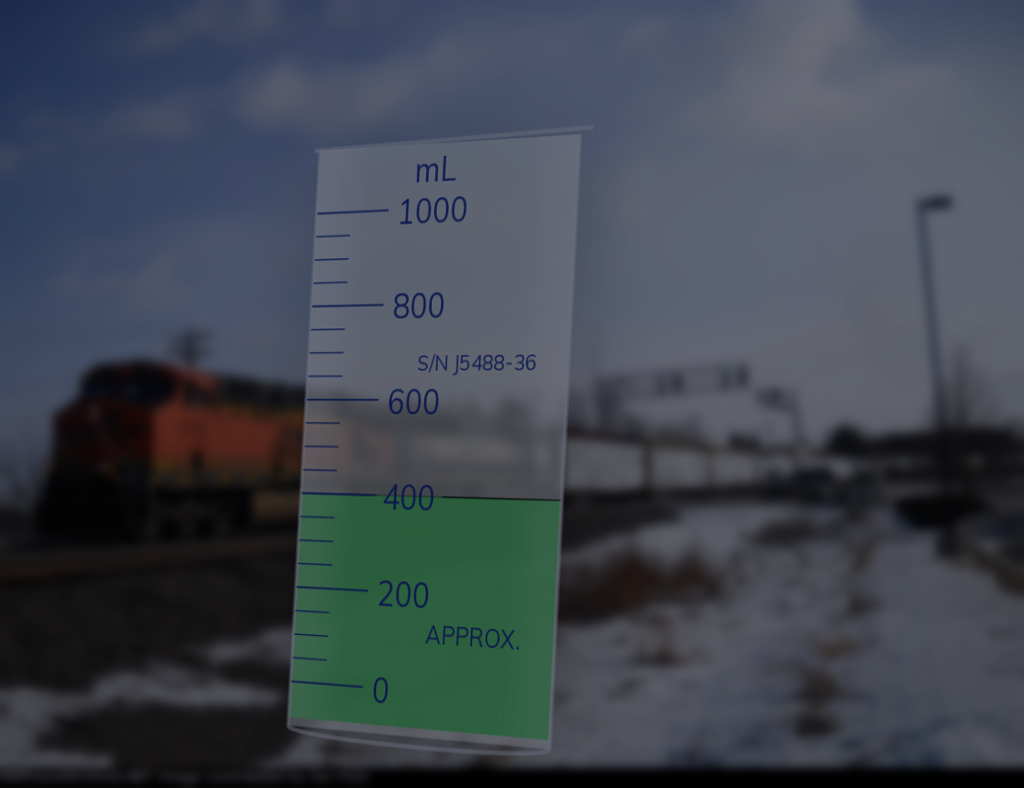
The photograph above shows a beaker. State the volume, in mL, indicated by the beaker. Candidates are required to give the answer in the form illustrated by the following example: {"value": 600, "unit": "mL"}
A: {"value": 400, "unit": "mL"}
